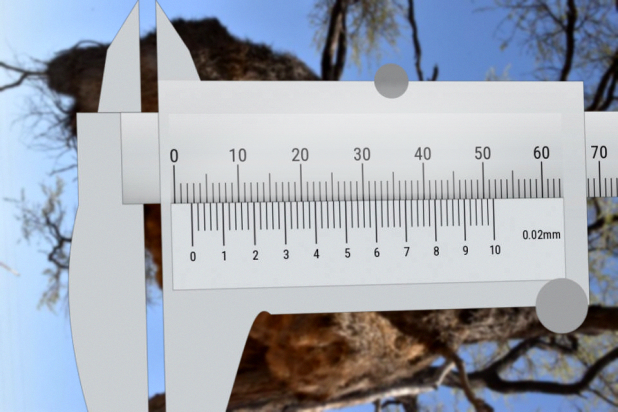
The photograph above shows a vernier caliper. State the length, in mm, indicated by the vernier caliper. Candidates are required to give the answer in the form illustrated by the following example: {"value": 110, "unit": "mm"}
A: {"value": 2.6, "unit": "mm"}
